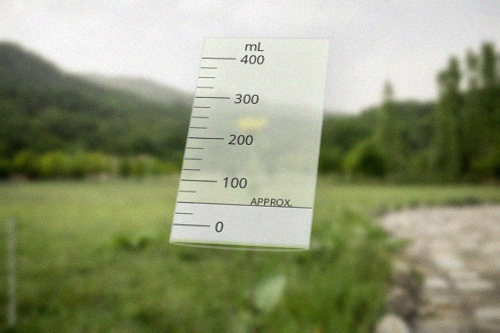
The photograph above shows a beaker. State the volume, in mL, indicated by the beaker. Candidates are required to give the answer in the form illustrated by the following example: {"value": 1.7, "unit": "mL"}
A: {"value": 50, "unit": "mL"}
